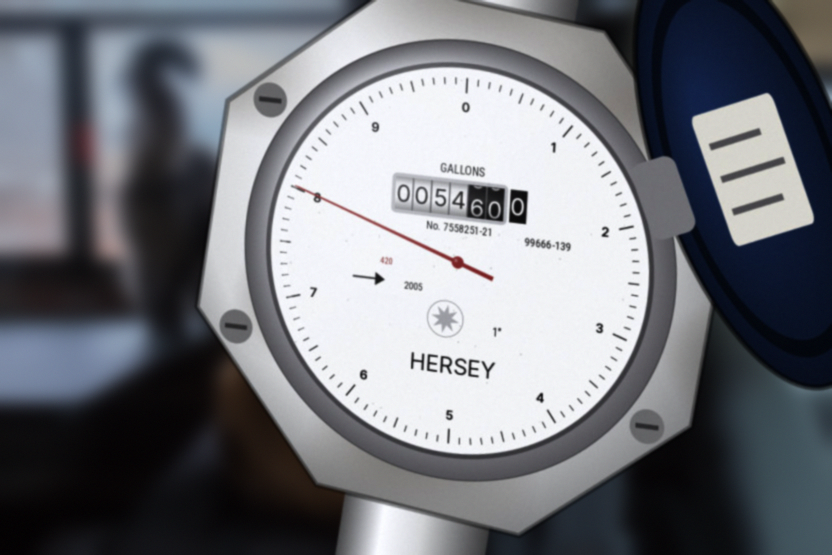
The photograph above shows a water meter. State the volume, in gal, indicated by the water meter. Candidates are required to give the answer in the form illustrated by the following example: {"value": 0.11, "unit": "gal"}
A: {"value": 54598.0, "unit": "gal"}
